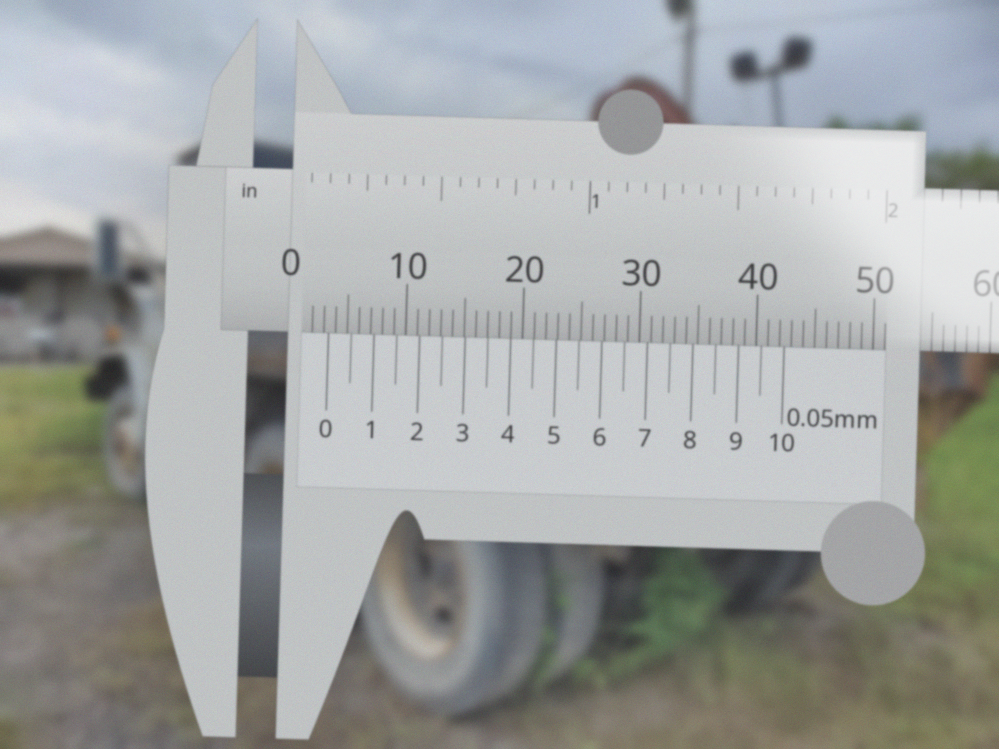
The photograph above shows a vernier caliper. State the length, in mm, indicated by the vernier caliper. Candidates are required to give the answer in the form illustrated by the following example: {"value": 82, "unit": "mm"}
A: {"value": 3.4, "unit": "mm"}
